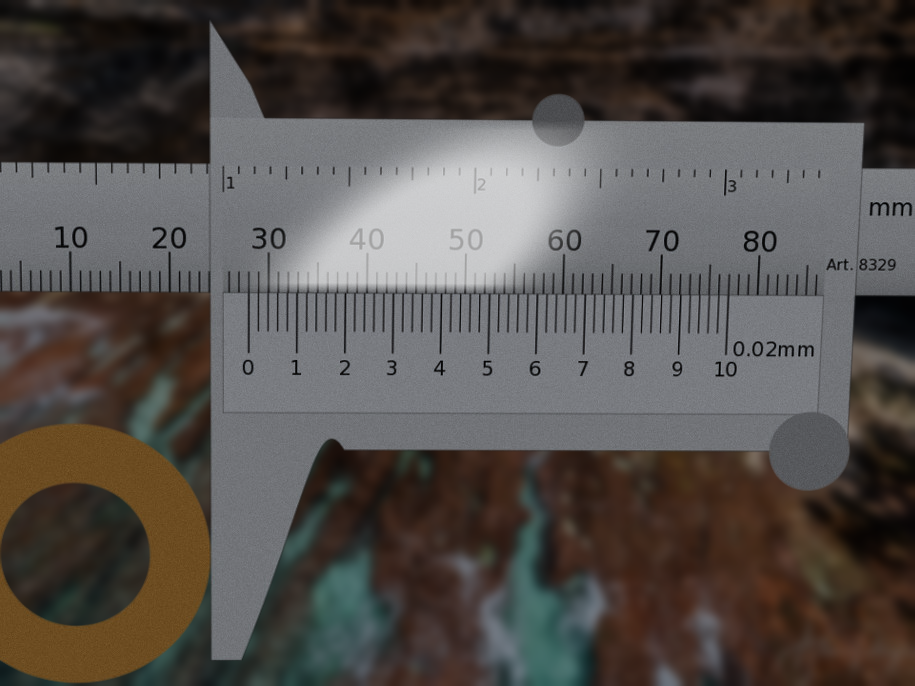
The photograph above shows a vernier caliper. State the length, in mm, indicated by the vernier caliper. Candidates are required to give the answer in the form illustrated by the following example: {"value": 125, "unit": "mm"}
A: {"value": 28.0, "unit": "mm"}
